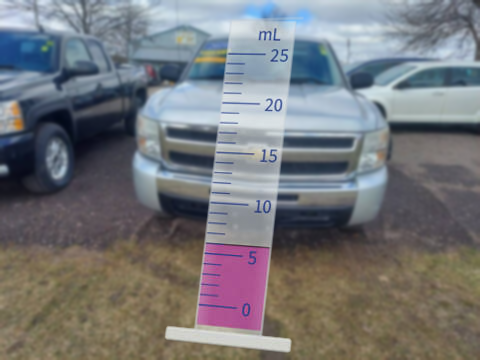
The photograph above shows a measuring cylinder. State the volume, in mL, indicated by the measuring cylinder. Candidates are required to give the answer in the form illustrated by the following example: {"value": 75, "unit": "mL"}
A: {"value": 6, "unit": "mL"}
